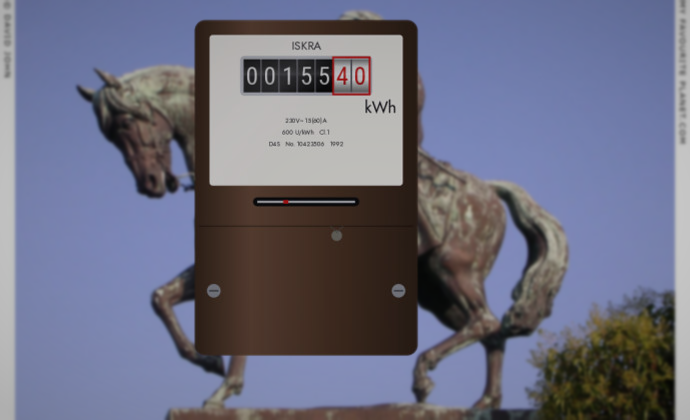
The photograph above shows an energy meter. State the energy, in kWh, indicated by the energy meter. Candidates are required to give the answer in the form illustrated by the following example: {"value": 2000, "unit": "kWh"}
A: {"value": 155.40, "unit": "kWh"}
